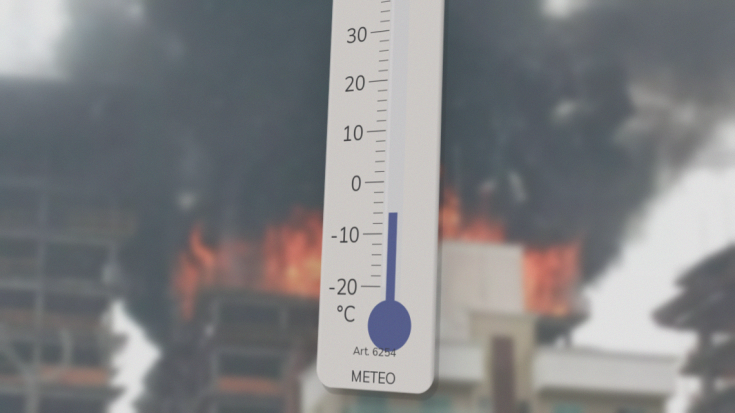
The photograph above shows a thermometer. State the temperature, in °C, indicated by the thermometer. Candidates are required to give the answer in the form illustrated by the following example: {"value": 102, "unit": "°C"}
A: {"value": -6, "unit": "°C"}
